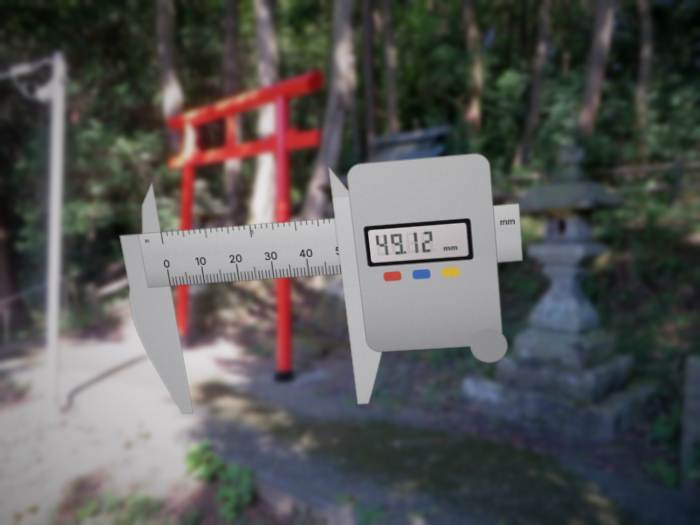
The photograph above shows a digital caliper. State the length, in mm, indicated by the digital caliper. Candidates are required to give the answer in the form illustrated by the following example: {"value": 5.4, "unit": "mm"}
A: {"value": 49.12, "unit": "mm"}
